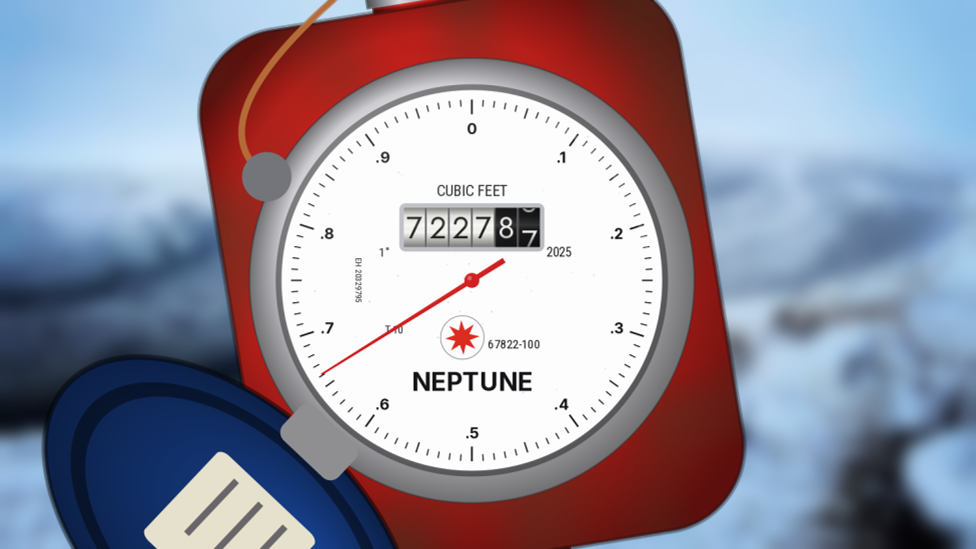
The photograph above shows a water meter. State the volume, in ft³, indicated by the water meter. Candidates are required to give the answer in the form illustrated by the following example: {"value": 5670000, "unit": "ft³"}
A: {"value": 722786.66, "unit": "ft³"}
